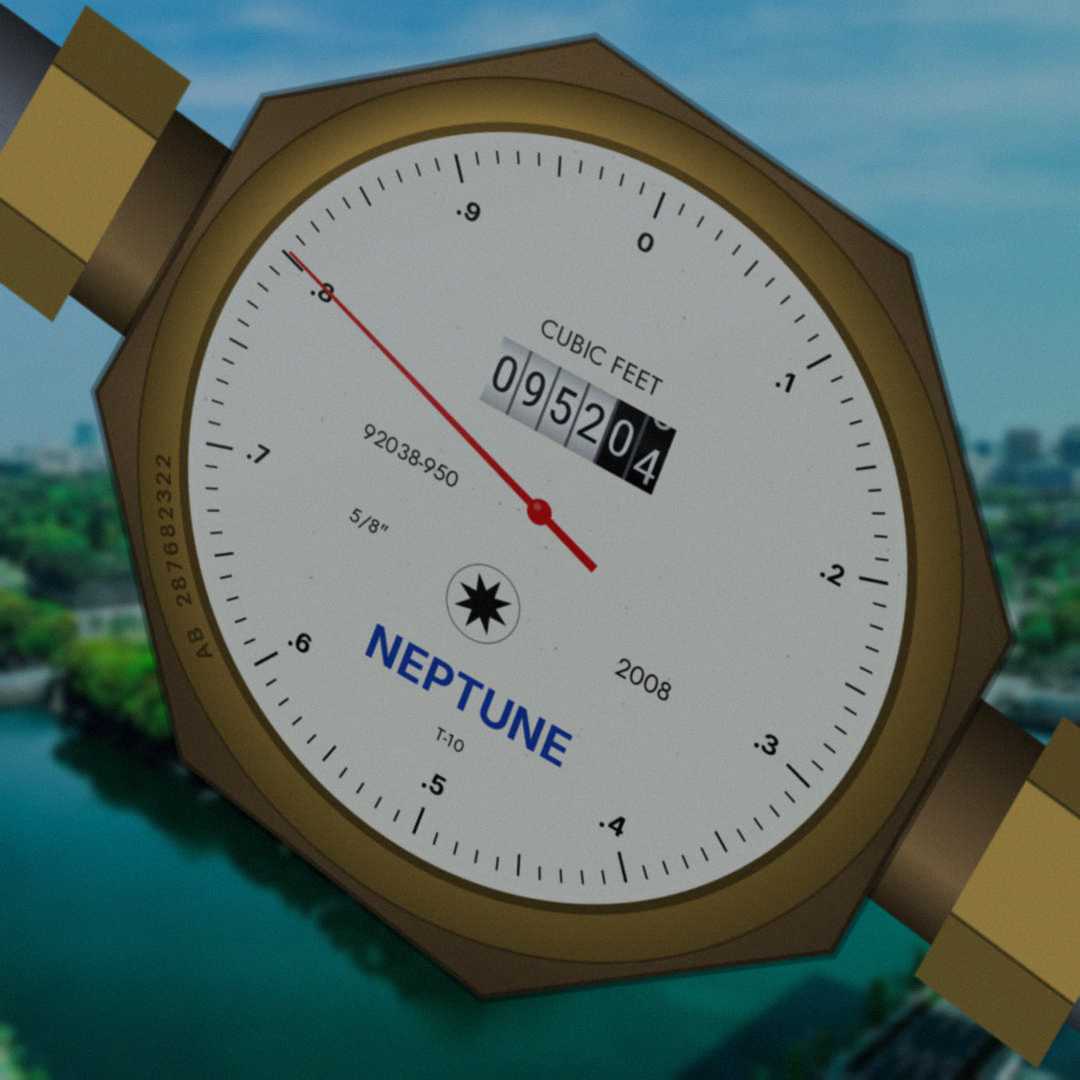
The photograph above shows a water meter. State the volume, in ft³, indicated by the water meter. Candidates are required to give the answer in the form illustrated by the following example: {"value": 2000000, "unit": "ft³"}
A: {"value": 95203.80, "unit": "ft³"}
